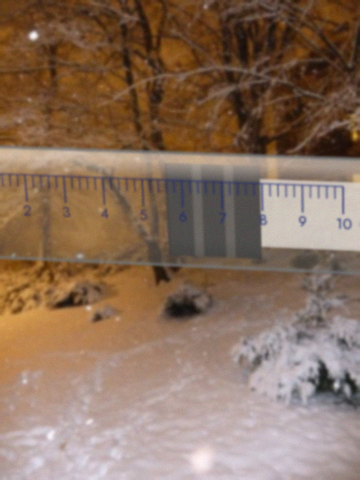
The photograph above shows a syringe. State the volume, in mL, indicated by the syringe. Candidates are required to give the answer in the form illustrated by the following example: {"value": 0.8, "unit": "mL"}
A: {"value": 5.6, "unit": "mL"}
